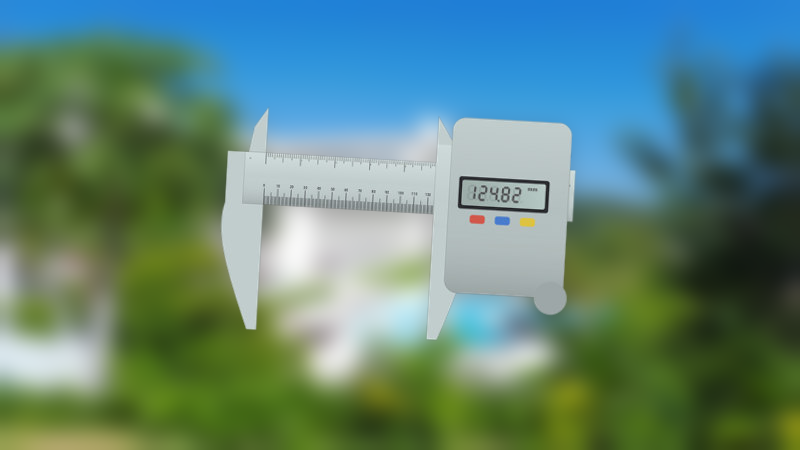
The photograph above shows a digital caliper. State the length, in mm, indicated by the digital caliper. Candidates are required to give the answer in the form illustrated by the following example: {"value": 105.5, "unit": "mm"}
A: {"value": 124.82, "unit": "mm"}
